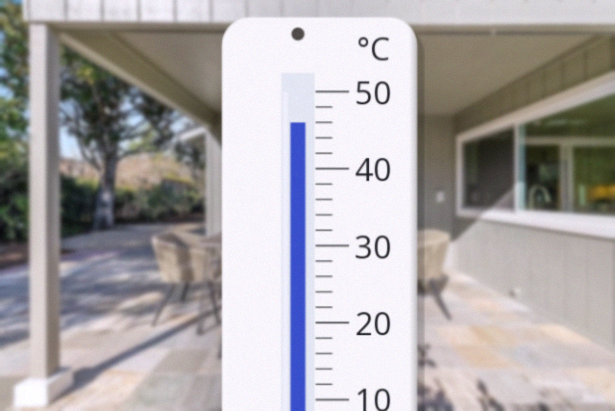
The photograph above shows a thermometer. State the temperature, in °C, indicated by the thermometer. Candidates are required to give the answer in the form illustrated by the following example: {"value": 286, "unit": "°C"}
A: {"value": 46, "unit": "°C"}
